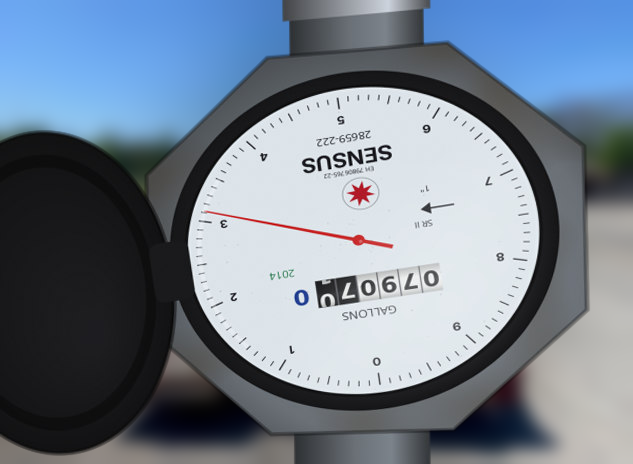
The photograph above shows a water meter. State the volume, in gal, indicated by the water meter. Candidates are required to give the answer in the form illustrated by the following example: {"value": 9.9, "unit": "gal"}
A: {"value": 790703.1, "unit": "gal"}
